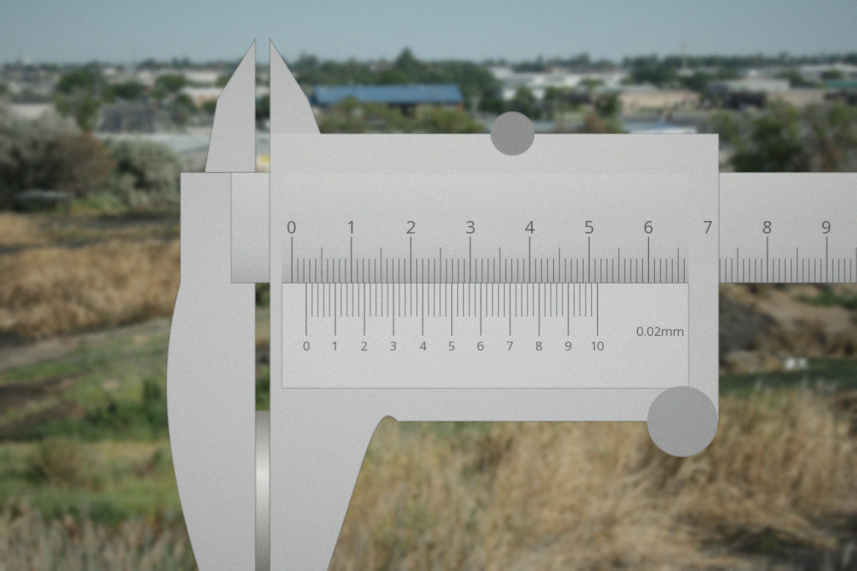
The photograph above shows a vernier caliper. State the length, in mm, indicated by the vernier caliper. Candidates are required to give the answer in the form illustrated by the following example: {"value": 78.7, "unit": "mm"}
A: {"value": 2.4, "unit": "mm"}
